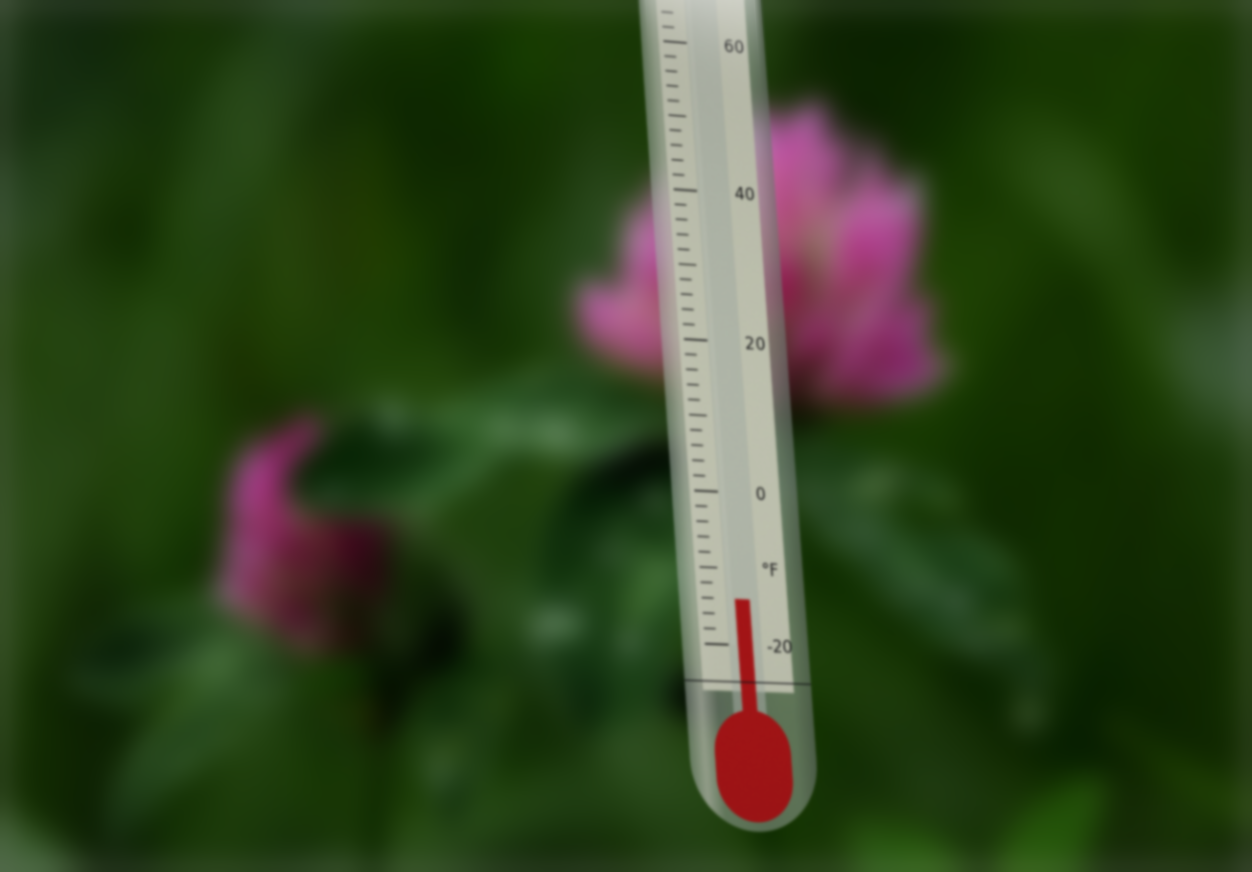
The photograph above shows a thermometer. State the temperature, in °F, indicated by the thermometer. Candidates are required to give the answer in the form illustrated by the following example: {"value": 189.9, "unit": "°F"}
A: {"value": -14, "unit": "°F"}
